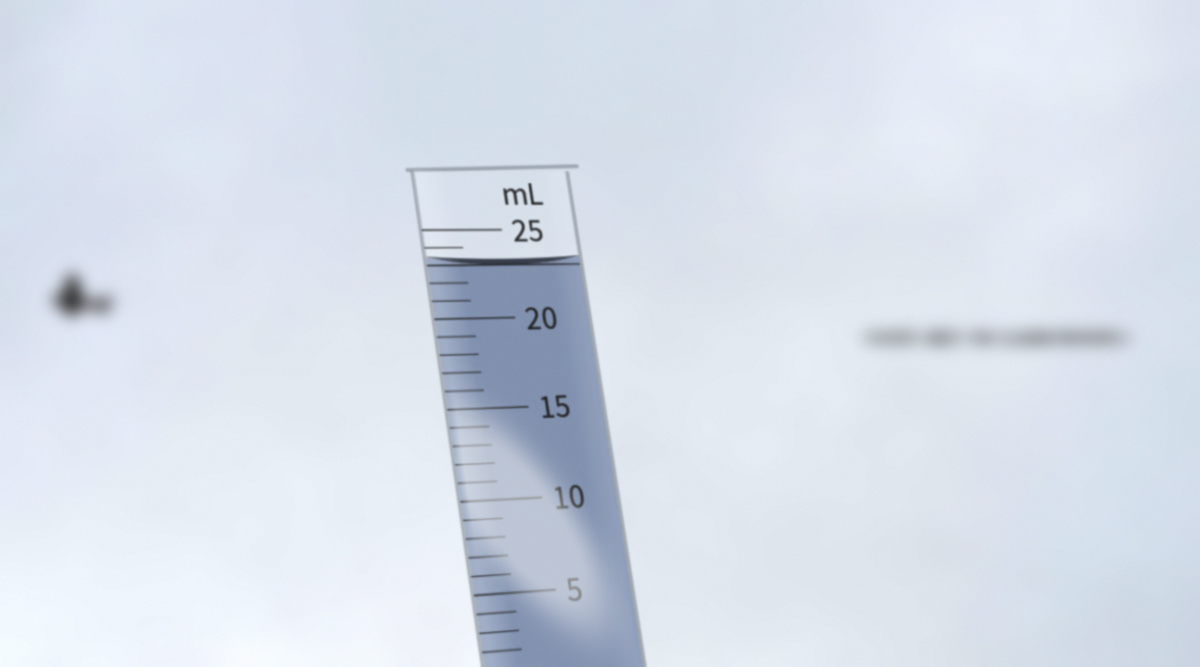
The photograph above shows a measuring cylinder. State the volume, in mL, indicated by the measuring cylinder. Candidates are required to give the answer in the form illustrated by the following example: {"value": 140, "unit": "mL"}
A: {"value": 23, "unit": "mL"}
